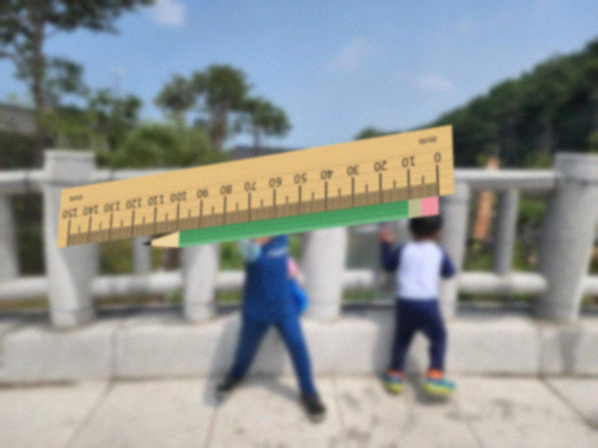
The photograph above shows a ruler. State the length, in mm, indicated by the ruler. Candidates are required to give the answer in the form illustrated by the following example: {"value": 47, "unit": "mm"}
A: {"value": 115, "unit": "mm"}
